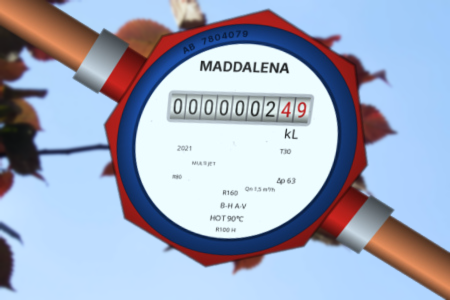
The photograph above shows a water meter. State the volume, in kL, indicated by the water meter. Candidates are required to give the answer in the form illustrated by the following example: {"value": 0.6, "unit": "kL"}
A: {"value": 2.49, "unit": "kL"}
